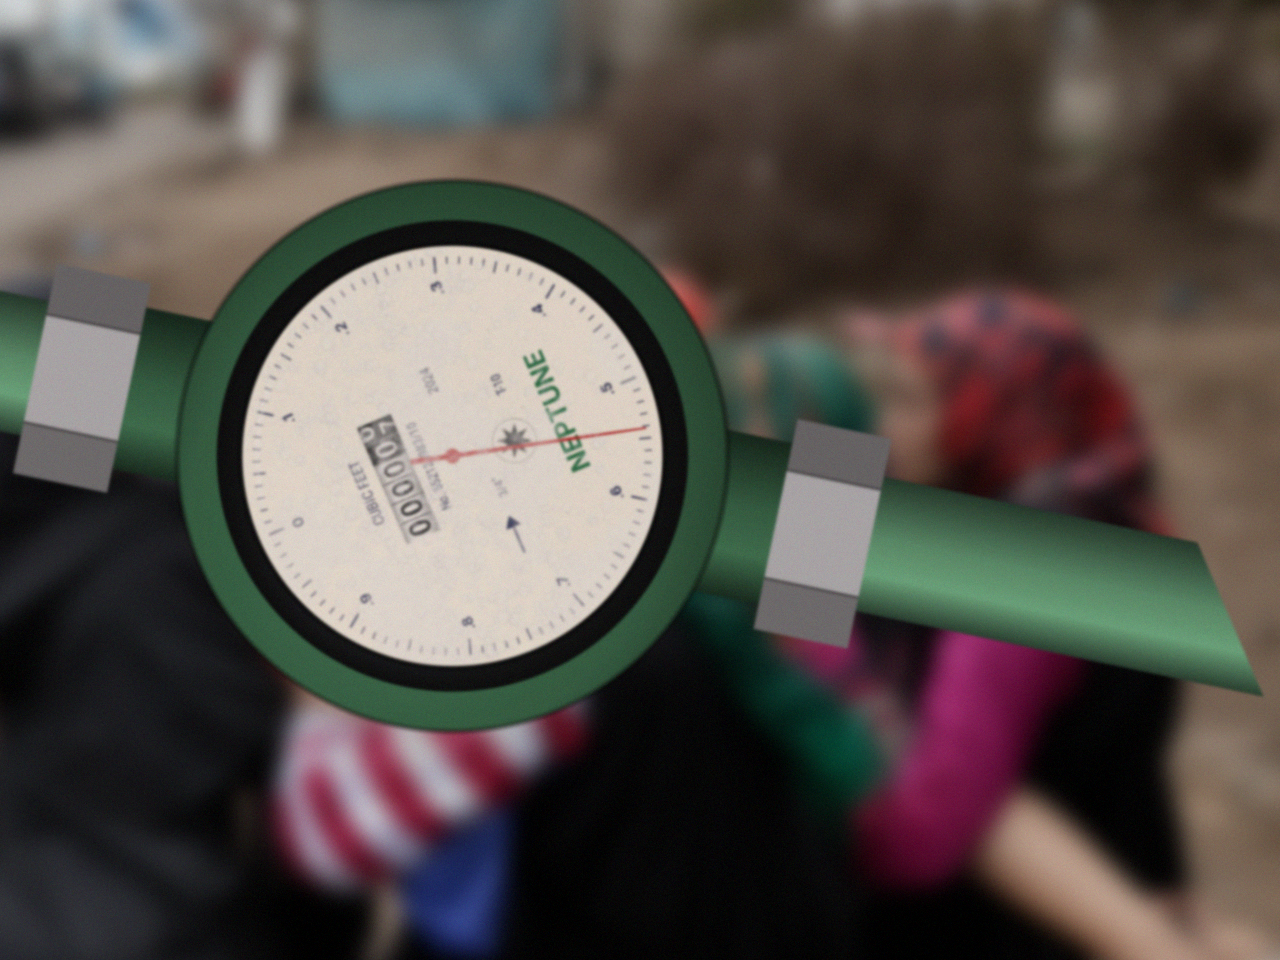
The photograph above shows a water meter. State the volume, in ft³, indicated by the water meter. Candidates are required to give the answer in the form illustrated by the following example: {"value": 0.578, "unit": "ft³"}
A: {"value": 6.54, "unit": "ft³"}
